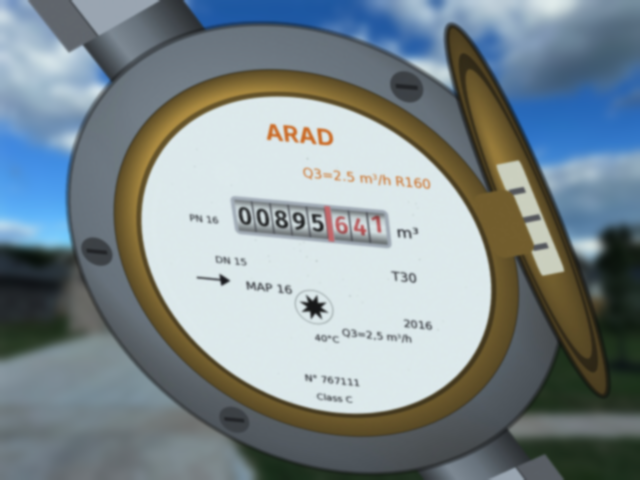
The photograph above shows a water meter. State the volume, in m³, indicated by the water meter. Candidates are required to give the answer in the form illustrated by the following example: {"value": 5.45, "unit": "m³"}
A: {"value": 895.641, "unit": "m³"}
